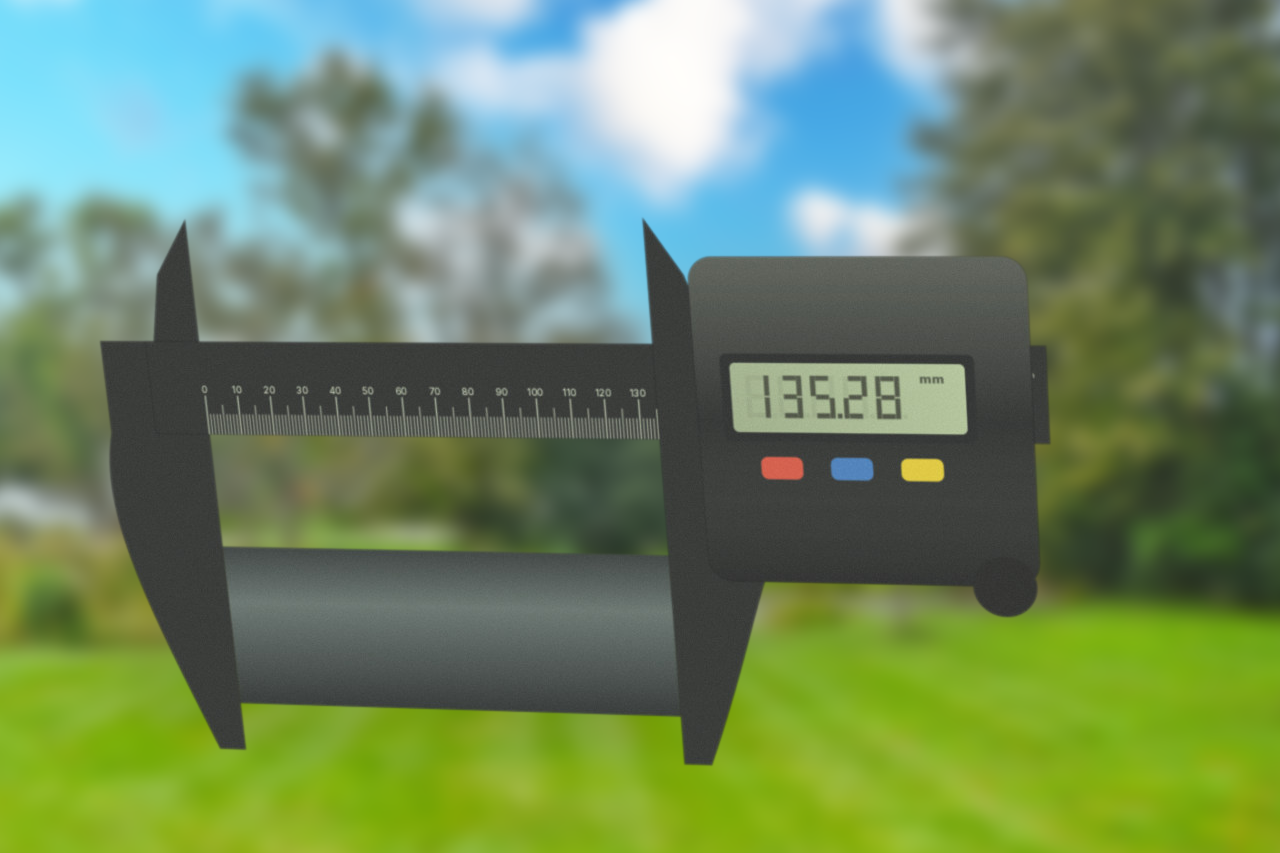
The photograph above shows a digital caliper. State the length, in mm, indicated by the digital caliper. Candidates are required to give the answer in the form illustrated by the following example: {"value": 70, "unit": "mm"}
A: {"value": 135.28, "unit": "mm"}
